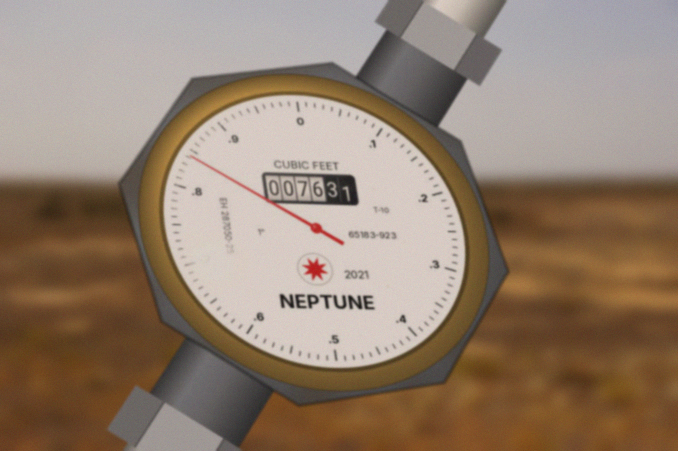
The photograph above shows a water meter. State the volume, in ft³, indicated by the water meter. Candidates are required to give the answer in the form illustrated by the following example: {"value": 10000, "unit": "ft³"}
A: {"value": 7630.84, "unit": "ft³"}
